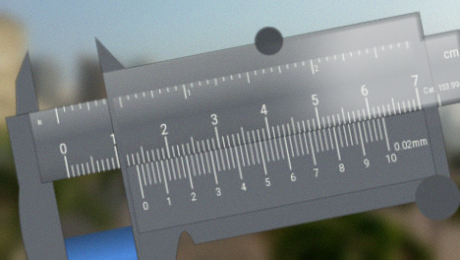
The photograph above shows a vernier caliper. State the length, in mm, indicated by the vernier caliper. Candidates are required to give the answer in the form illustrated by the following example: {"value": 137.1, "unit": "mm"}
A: {"value": 13.5, "unit": "mm"}
